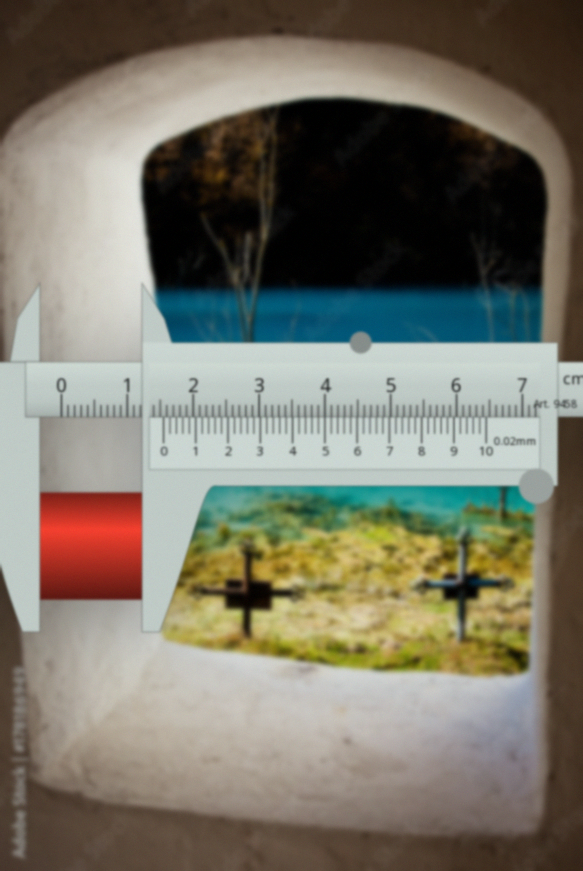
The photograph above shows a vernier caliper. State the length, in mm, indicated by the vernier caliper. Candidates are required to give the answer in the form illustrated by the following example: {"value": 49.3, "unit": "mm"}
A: {"value": 15.5, "unit": "mm"}
